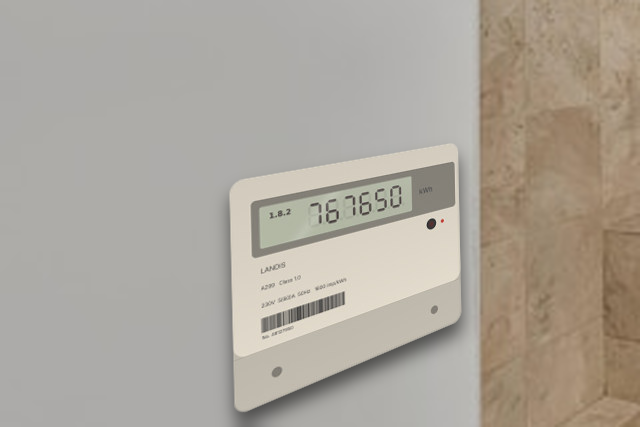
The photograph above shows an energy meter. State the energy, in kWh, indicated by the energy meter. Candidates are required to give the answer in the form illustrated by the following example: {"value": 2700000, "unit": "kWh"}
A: {"value": 767650, "unit": "kWh"}
